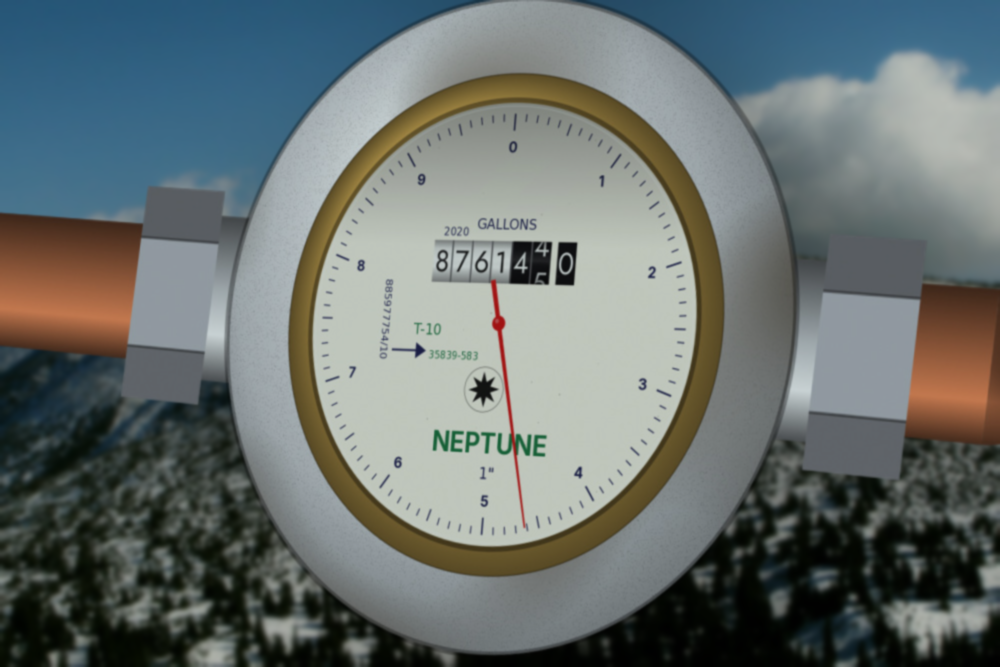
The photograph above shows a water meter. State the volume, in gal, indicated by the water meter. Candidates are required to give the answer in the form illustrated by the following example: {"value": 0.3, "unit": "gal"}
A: {"value": 8761444.6, "unit": "gal"}
